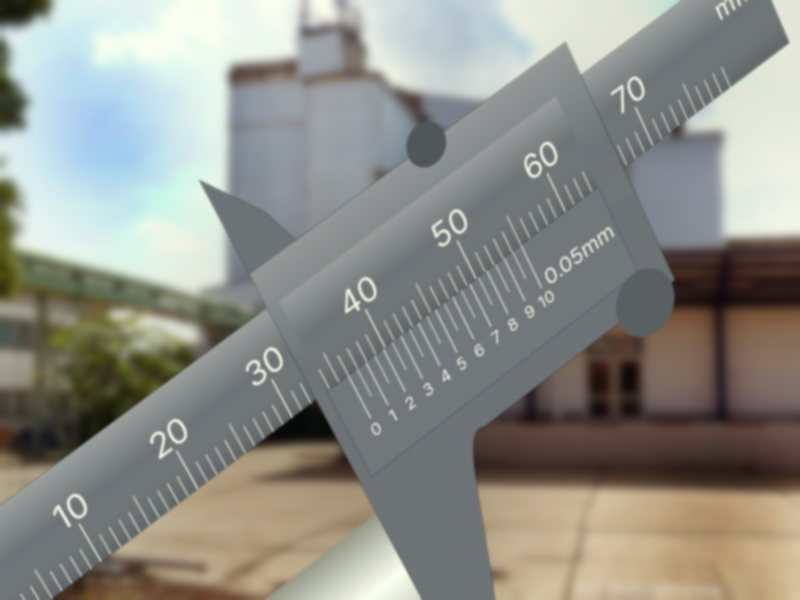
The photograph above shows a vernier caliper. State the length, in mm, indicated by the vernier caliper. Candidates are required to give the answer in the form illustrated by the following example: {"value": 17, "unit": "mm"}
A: {"value": 36.0, "unit": "mm"}
